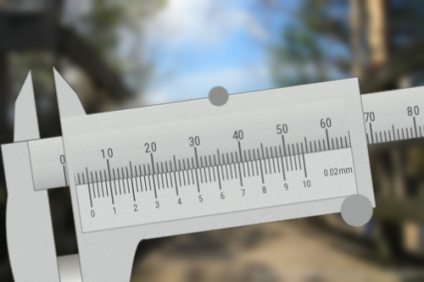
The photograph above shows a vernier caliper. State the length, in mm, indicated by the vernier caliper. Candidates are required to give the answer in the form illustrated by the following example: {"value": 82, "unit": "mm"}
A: {"value": 5.0, "unit": "mm"}
